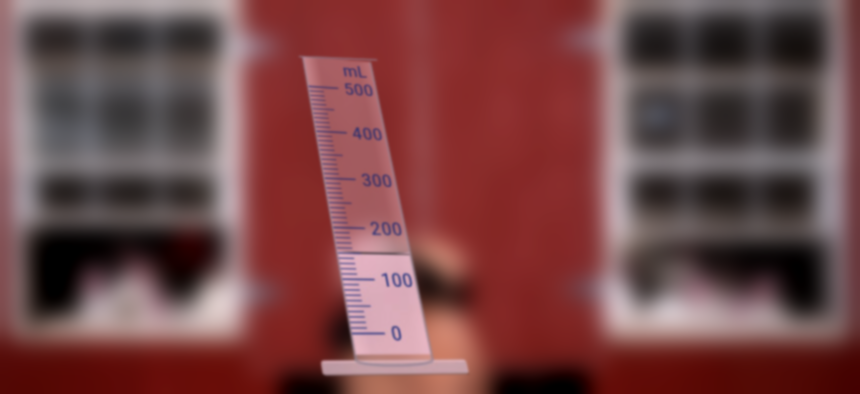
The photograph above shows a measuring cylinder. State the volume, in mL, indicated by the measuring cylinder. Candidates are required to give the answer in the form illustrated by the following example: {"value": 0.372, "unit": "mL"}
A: {"value": 150, "unit": "mL"}
